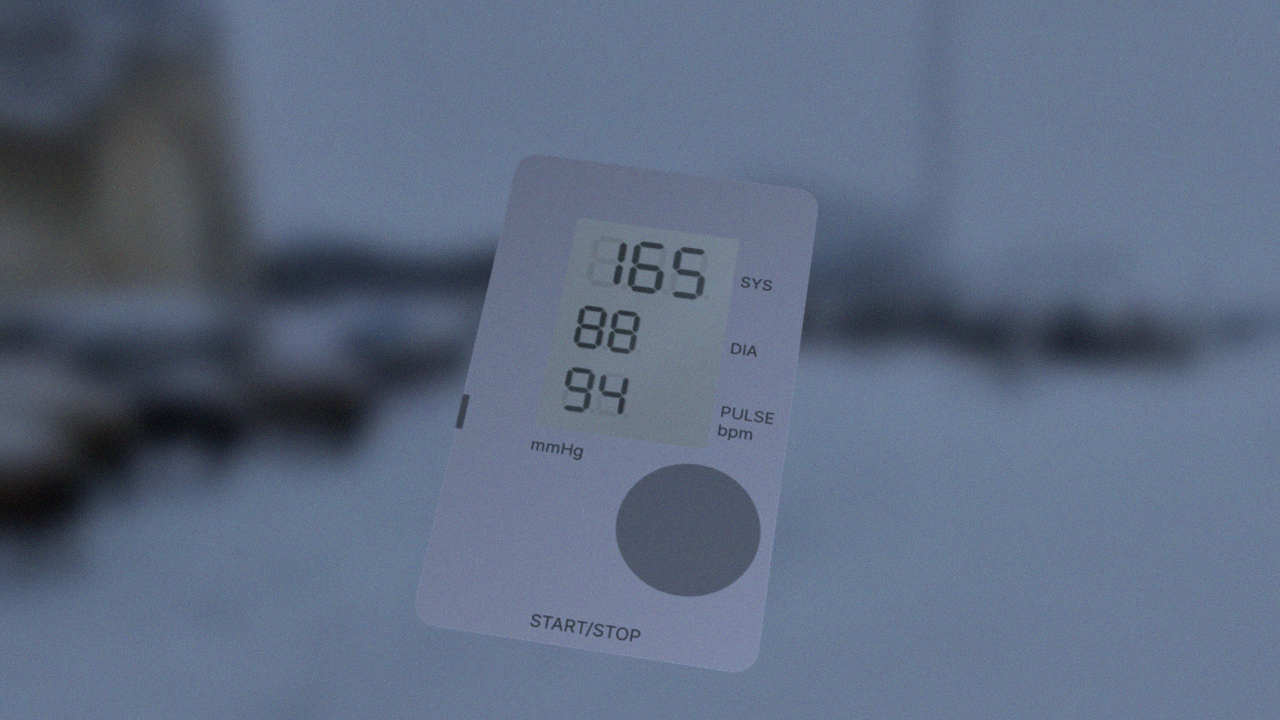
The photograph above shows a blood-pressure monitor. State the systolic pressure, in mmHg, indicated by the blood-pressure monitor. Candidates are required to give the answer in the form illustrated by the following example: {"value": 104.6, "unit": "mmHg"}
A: {"value": 165, "unit": "mmHg"}
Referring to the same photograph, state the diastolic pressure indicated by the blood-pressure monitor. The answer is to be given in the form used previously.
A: {"value": 88, "unit": "mmHg"}
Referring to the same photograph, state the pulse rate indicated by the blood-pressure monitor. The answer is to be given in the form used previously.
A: {"value": 94, "unit": "bpm"}
